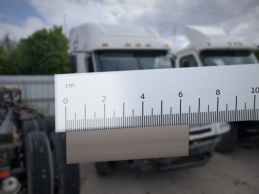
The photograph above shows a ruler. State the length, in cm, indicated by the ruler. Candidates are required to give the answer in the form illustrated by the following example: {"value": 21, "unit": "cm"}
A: {"value": 6.5, "unit": "cm"}
